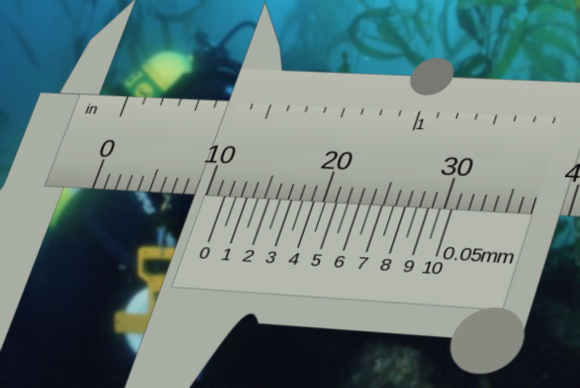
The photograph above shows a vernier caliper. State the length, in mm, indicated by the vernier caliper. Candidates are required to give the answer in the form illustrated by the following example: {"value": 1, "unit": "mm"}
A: {"value": 11.6, "unit": "mm"}
